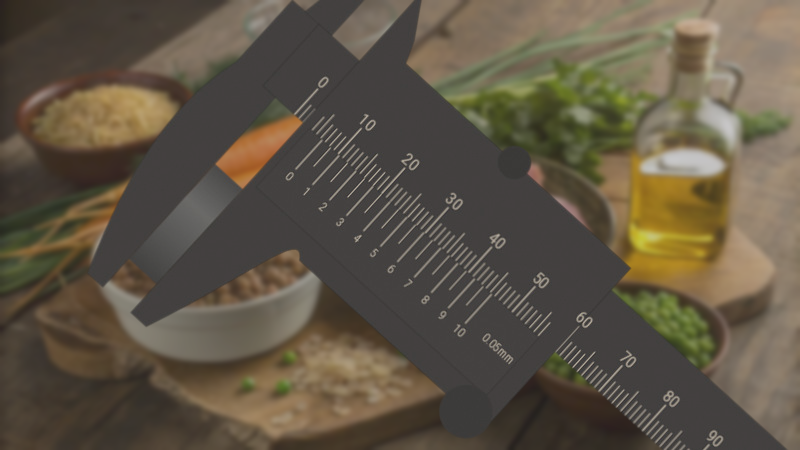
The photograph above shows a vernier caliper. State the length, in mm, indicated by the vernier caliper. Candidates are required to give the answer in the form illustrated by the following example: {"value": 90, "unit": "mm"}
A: {"value": 6.4, "unit": "mm"}
